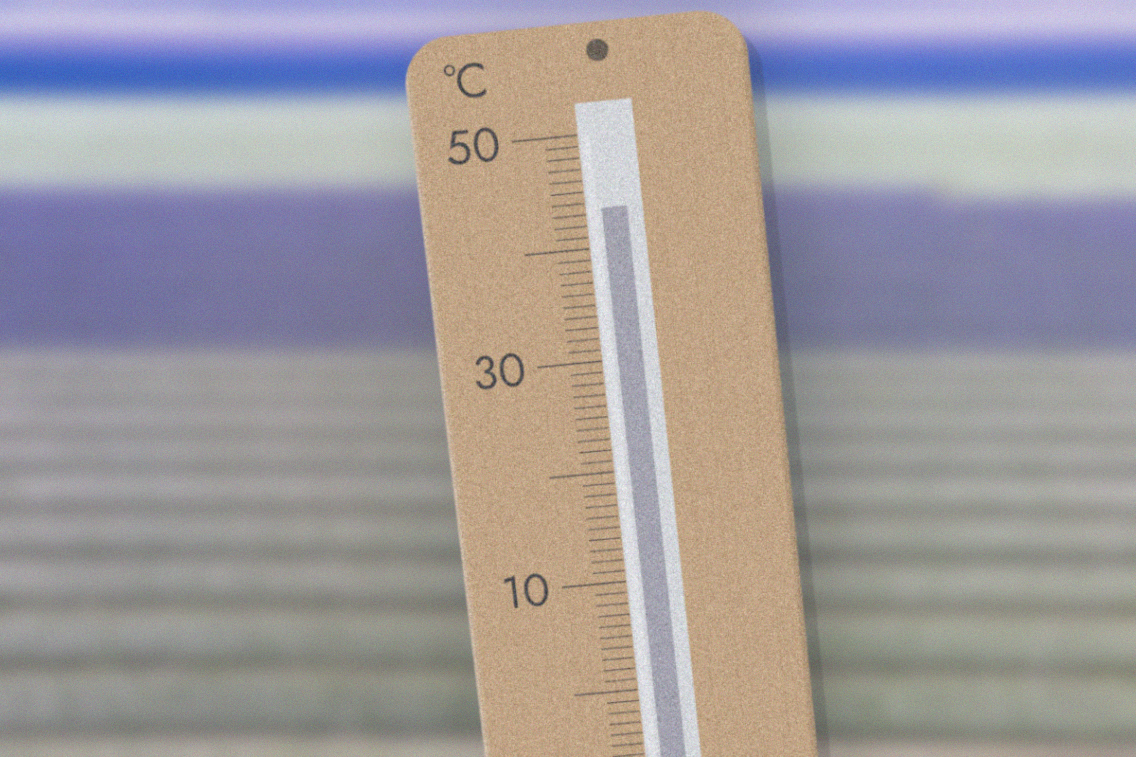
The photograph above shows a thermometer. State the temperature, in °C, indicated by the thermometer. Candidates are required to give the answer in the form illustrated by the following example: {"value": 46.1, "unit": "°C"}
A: {"value": 43.5, "unit": "°C"}
